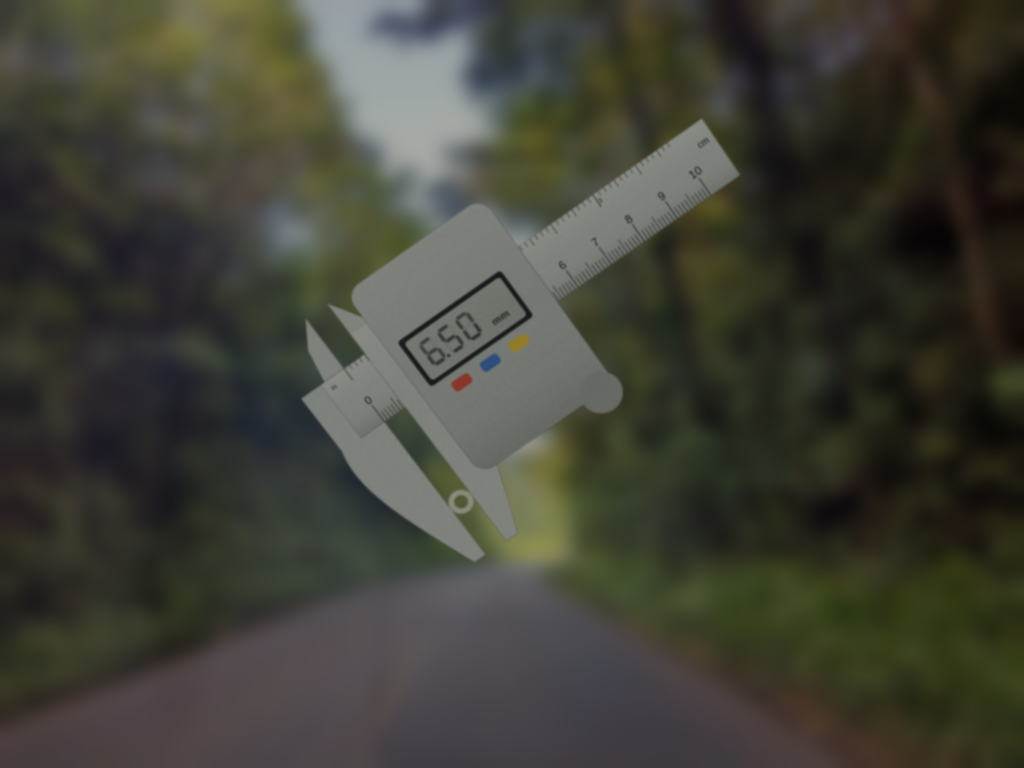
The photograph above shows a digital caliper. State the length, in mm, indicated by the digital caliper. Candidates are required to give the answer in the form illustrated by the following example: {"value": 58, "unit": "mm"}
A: {"value": 6.50, "unit": "mm"}
